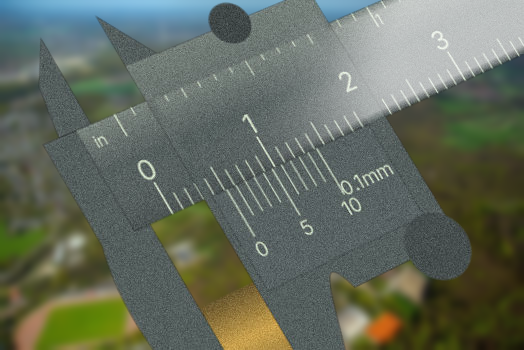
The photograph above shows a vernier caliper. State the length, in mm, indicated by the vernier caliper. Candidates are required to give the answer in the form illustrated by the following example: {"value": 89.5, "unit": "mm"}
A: {"value": 5.2, "unit": "mm"}
